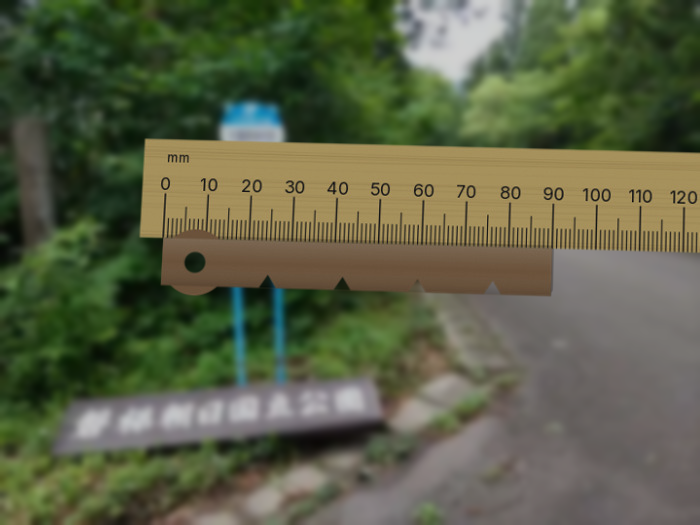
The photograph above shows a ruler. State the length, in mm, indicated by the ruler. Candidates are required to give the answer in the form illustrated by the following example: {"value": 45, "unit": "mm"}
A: {"value": 90, "unit": "mm"}
